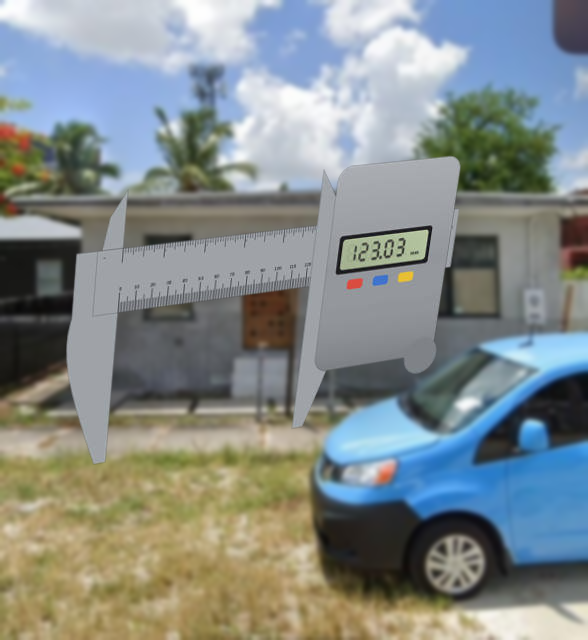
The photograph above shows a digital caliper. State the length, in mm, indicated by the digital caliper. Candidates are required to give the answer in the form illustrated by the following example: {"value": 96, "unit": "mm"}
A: {"value": 123.03, "unit": "mm"}
